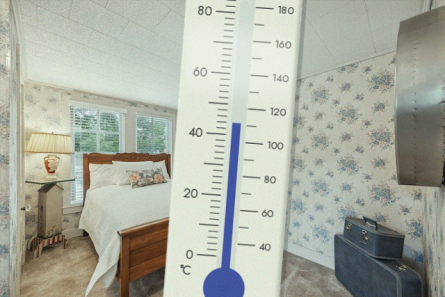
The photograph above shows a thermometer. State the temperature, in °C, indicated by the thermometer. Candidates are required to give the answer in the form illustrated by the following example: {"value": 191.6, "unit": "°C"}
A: {"value": 44, "unit": "°C"}
